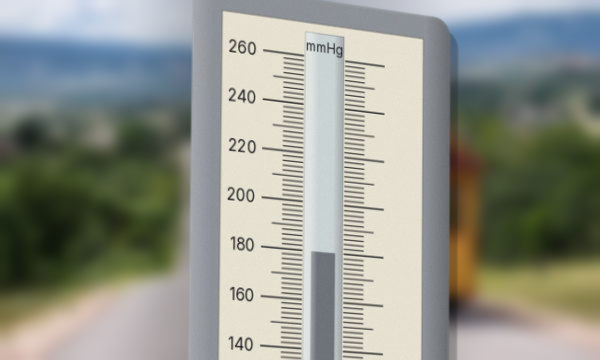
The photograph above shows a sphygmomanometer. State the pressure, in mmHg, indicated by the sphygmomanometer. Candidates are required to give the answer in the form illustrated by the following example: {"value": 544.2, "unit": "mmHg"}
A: {"value": 180, "unit": "mmHg"}
